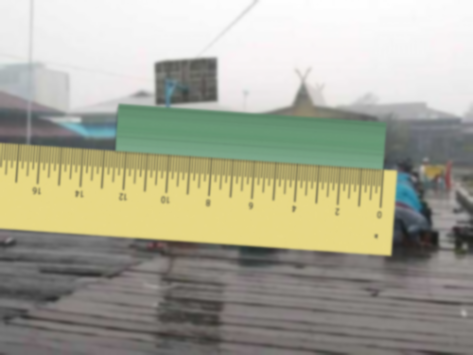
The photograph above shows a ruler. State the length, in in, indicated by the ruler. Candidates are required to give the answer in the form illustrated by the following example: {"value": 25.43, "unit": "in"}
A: {"value": 12.5, "unit": "in"}
